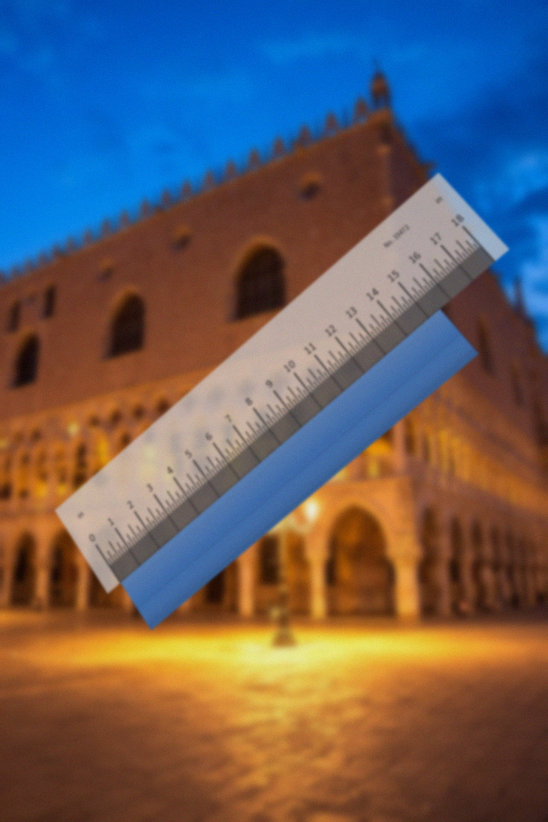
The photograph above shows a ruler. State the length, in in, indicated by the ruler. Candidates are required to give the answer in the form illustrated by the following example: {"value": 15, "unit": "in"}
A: {"value": 15.5, "unit": "in"}
